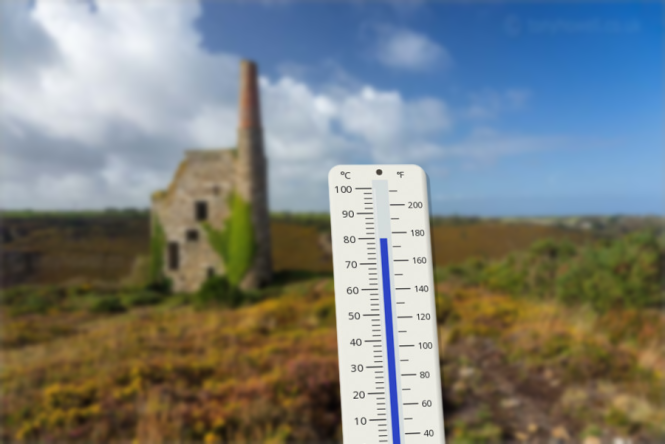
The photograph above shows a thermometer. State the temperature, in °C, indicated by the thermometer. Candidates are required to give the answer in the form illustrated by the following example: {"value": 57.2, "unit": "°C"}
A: {"value": 80, "unit": "°C"}
